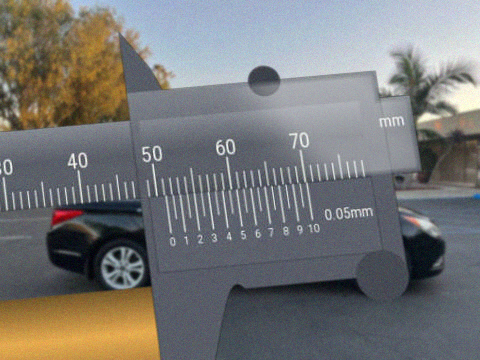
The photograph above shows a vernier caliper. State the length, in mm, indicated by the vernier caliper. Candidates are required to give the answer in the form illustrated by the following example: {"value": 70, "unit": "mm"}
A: {"value": 51.2, "unit": "mm"}
